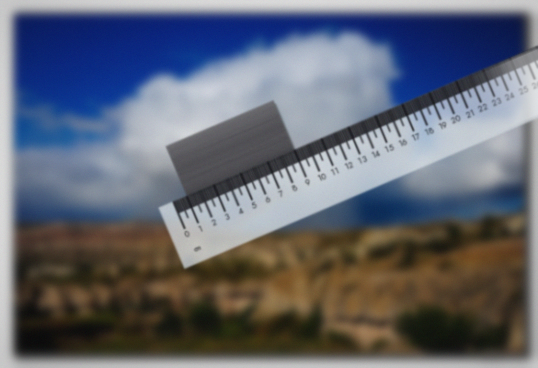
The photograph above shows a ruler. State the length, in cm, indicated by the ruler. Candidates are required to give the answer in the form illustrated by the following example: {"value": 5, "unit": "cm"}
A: {"value": 8, "unit": "cm"}
